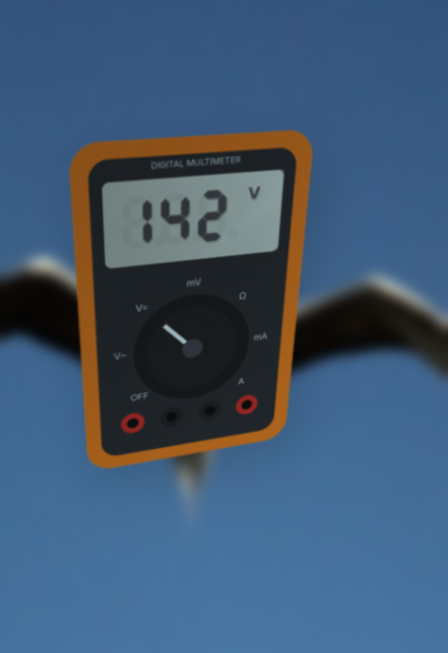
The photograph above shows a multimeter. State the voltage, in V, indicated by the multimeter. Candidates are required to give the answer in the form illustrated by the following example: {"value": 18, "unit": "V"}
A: {"value": 142, "unit": "V"}
